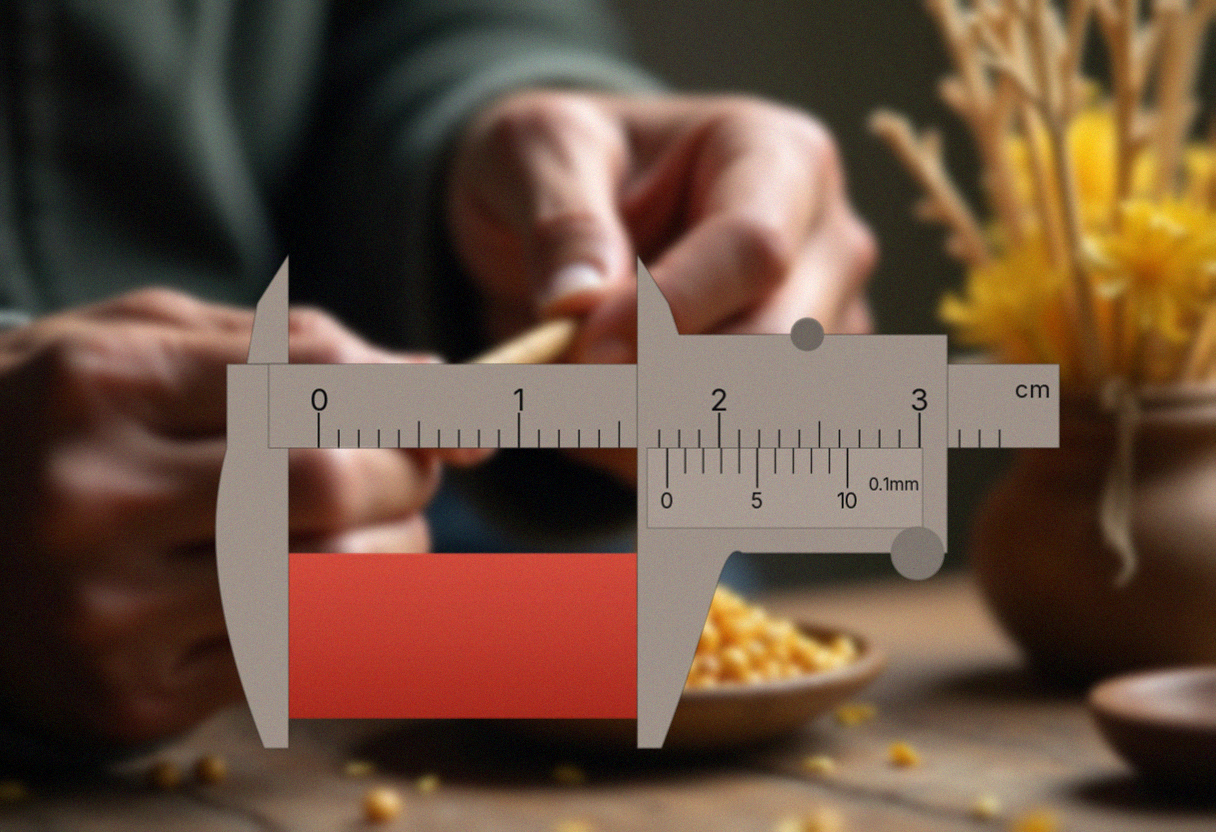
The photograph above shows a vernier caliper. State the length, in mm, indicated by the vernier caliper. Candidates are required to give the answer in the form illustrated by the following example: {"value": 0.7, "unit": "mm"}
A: {"value": 17.4, "unit": "mm"}
